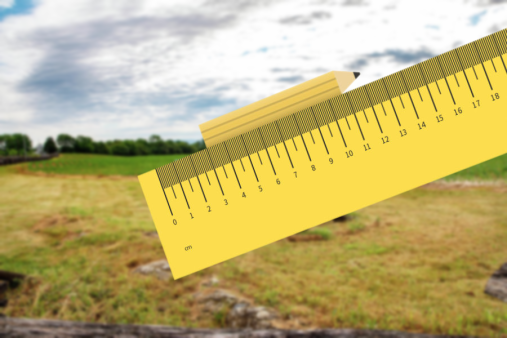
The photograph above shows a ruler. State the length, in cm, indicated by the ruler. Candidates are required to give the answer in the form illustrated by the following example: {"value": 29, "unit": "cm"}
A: {"value": 9, "unit": "cm"}
